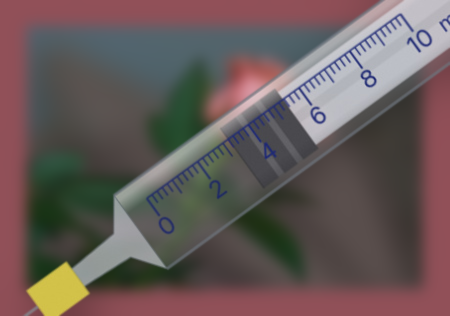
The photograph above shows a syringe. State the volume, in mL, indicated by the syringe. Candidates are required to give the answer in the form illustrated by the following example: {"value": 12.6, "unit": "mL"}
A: {"value": 3.2, "unit": "mL"}
